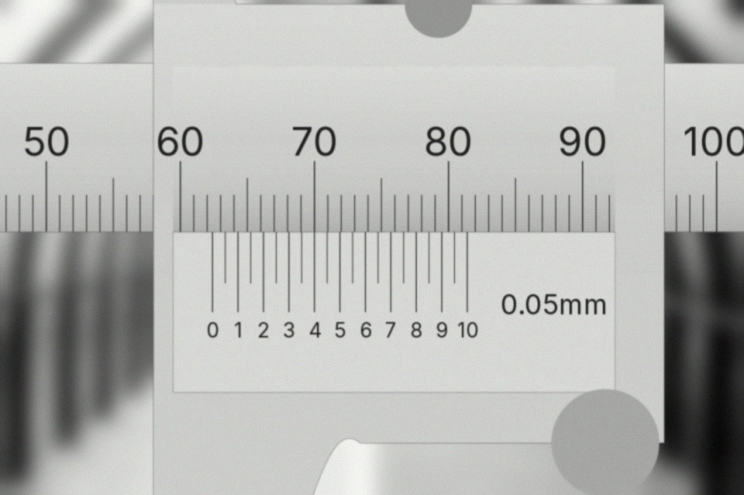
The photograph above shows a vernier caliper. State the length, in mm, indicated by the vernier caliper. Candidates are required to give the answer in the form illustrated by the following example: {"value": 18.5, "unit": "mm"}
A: {"value": 62.4, "unit": "mm"}
